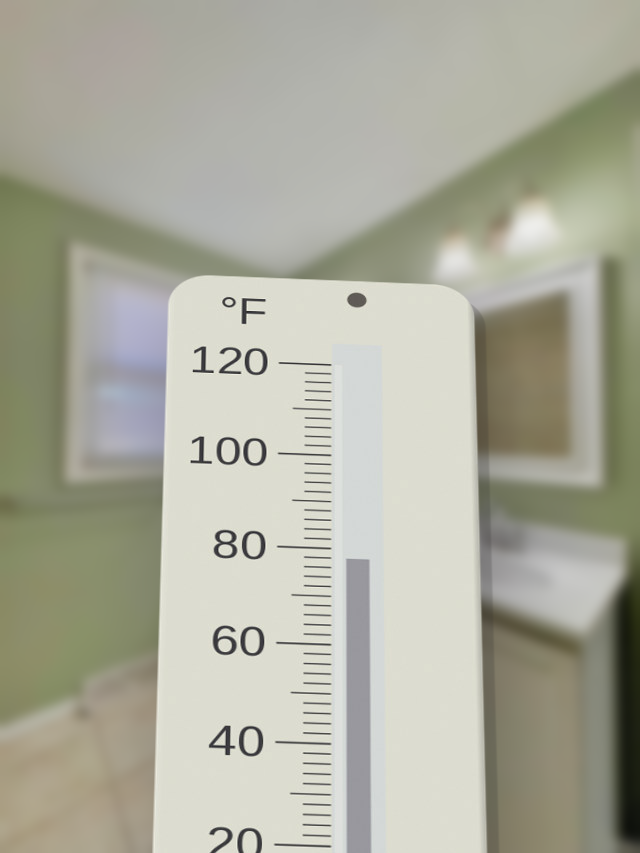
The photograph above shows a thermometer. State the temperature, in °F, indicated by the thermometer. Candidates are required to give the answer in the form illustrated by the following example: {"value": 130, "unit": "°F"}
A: {"value": 78, "unit": "°F"}
